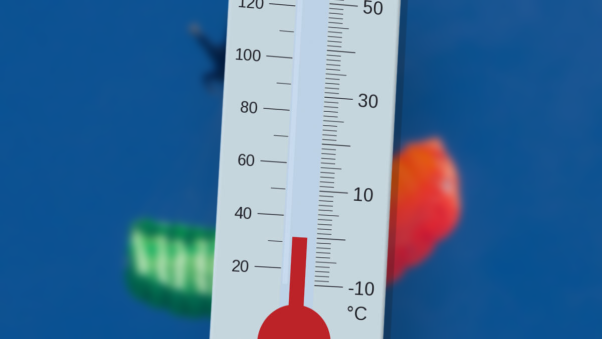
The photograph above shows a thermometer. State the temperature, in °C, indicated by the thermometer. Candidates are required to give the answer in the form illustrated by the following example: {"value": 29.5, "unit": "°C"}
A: {"value": 0, "unit": "°C"}
